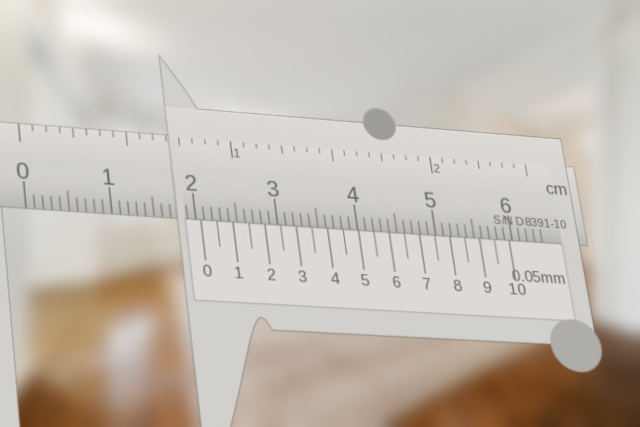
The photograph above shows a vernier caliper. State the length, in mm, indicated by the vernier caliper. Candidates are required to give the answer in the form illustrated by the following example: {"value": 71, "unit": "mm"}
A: {"value": 20.6, "unit": "mm"}
